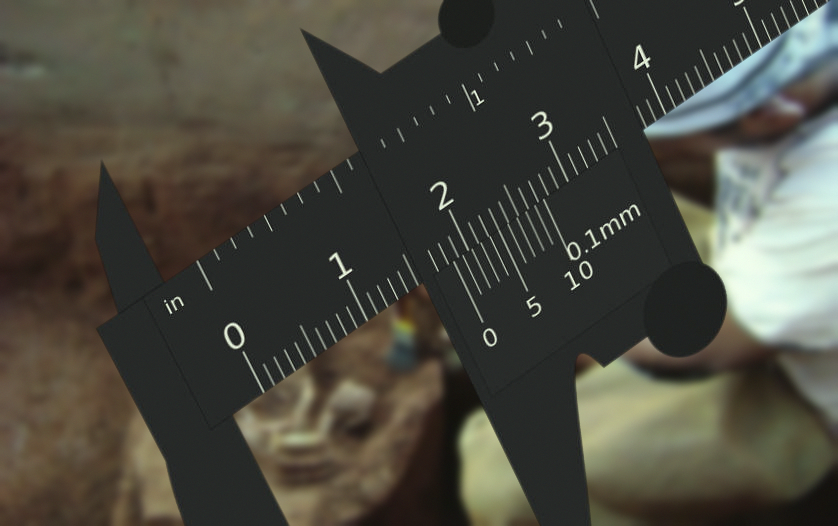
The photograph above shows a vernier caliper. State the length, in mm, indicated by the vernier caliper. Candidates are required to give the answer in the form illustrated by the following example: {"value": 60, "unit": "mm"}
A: {"value": 18.5, "unit": "mm"}
